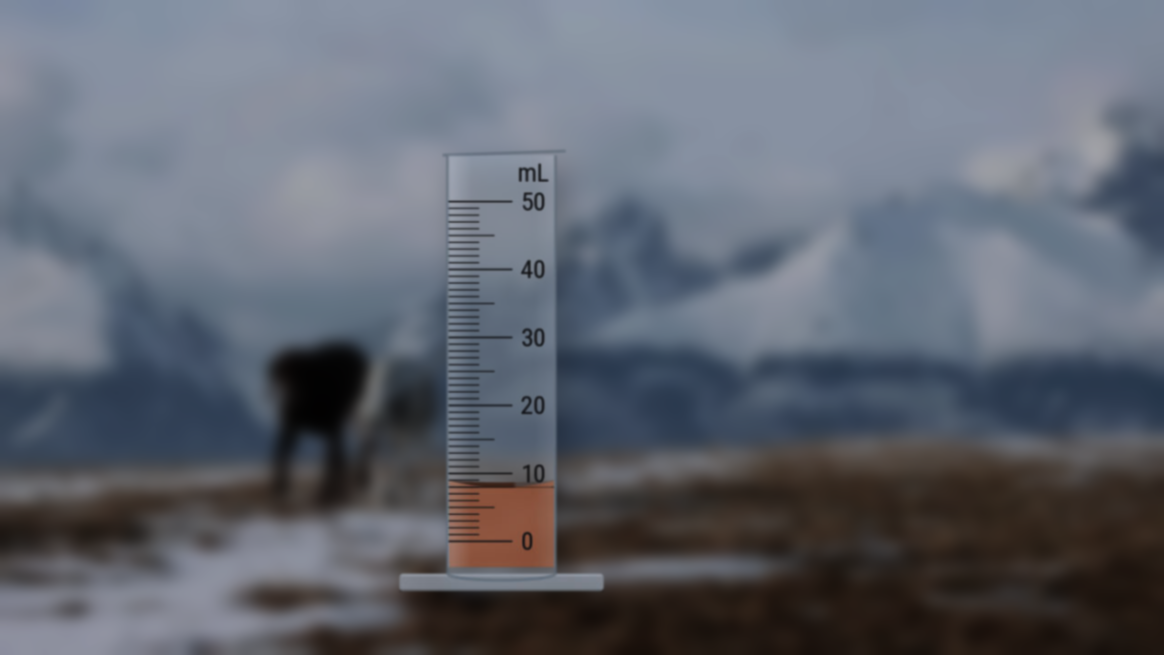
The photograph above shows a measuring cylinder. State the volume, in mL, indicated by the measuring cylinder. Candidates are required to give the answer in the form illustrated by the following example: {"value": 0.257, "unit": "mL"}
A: {"value": 8, "unit": "mL"}
